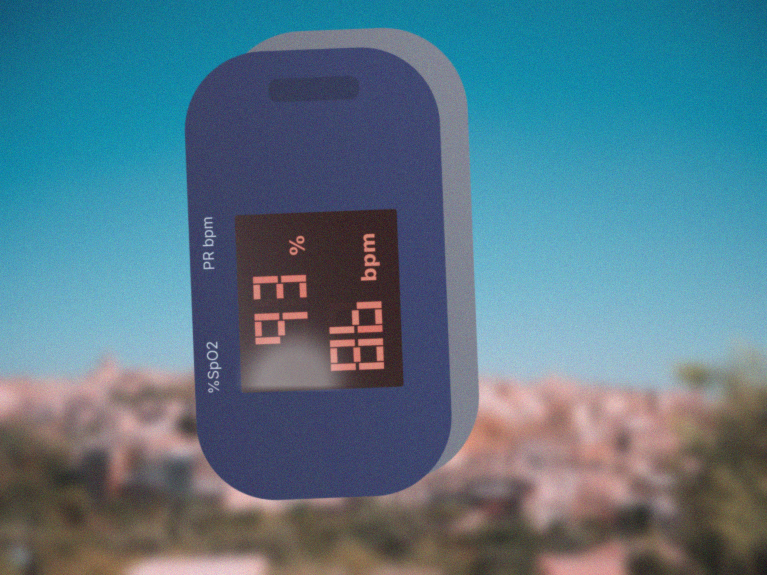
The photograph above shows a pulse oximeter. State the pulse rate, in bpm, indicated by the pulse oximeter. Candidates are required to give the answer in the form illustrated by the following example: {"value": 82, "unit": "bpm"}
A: {"value": 86, "unit": "bpm"}
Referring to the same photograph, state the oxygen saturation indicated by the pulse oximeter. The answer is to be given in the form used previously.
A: {"value": 93, "unit": "%"}
